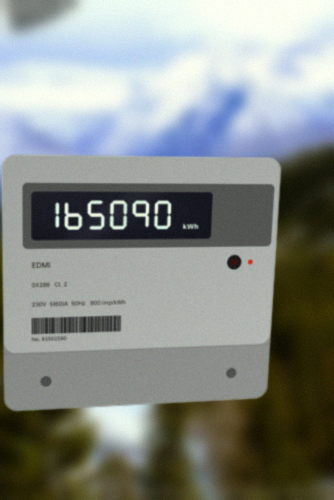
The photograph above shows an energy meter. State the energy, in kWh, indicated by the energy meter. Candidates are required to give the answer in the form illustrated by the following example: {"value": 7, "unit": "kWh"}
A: {"value": 165090, "unit": "kWh"}
